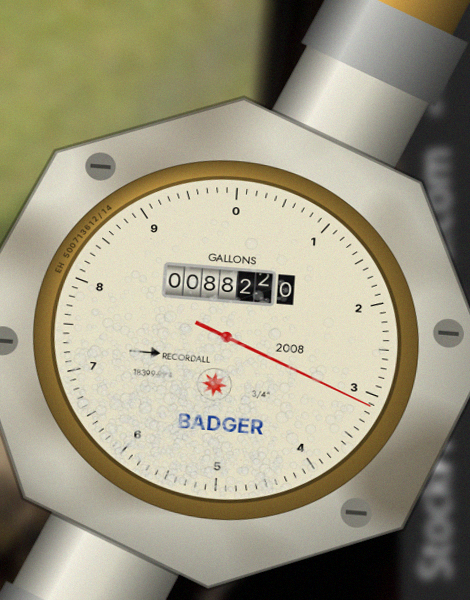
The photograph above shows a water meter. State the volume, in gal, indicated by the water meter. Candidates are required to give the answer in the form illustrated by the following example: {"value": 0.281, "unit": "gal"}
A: {"value": 88223.1, "unit": "gal"}
